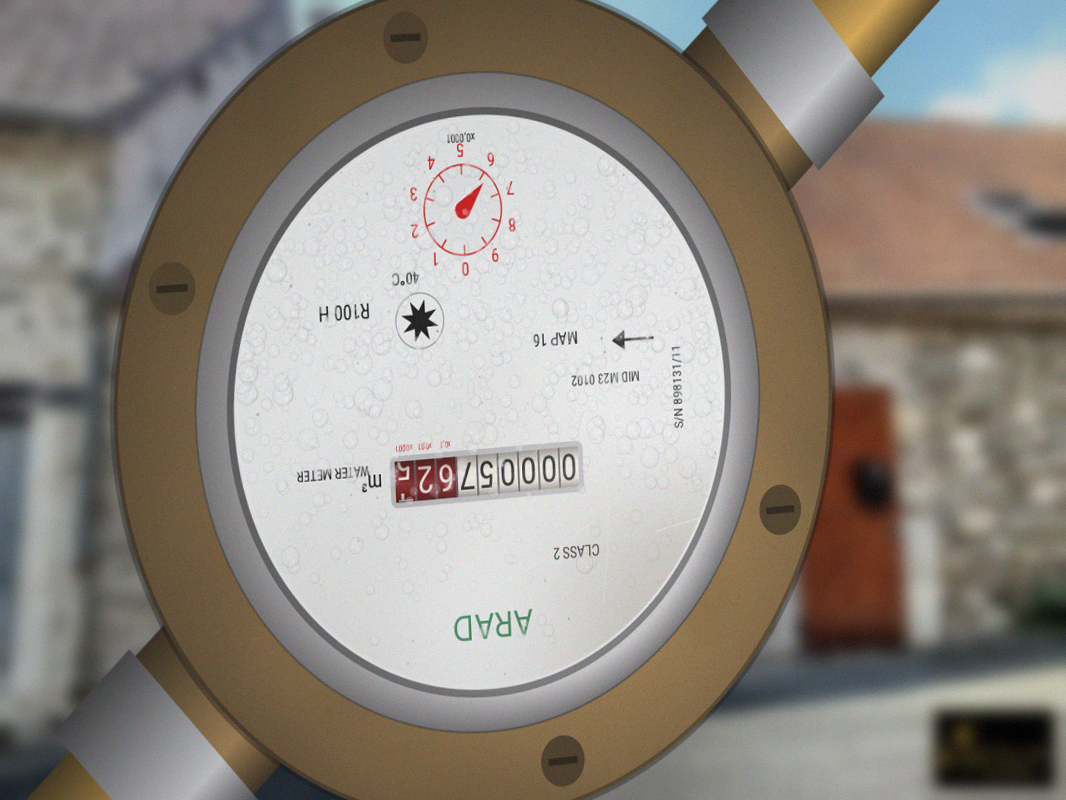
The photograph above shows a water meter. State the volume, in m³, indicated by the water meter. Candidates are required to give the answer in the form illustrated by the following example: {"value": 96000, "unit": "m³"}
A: {"value": 57.6246, "unit": "m³"}
